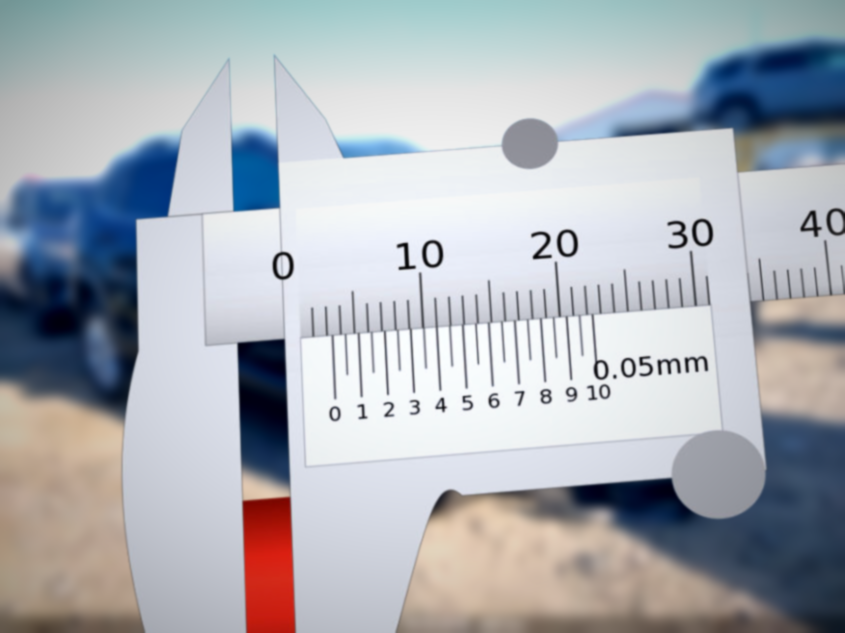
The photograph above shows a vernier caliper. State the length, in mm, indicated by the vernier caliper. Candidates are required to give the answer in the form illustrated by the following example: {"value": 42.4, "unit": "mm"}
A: {"value": 3.4, "unit": "mm"}
